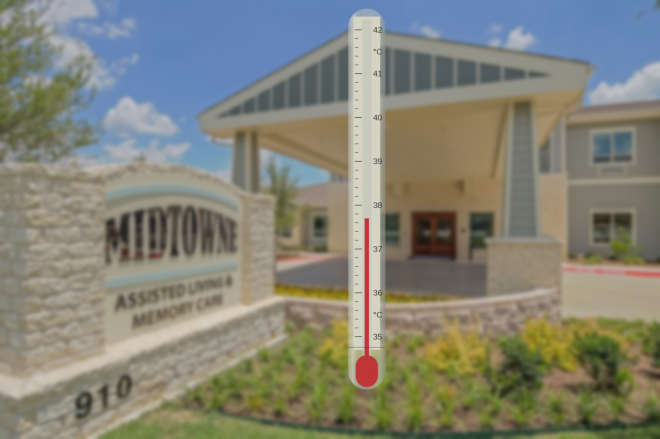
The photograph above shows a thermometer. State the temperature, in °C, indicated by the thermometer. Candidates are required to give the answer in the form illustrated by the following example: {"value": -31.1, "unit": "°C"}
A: {"value": 37.7, "unit": "°C"}
